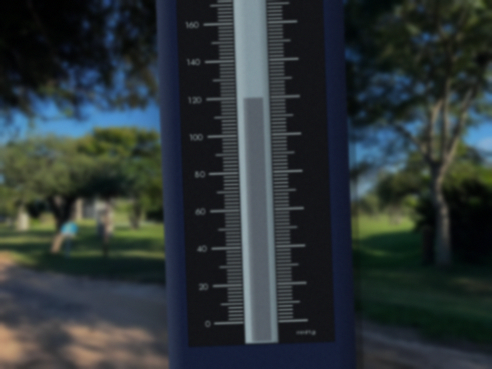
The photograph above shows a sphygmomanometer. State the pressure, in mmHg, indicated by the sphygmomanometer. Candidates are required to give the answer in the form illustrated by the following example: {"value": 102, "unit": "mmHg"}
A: {"value": 120, "unit": "mmHg"}
